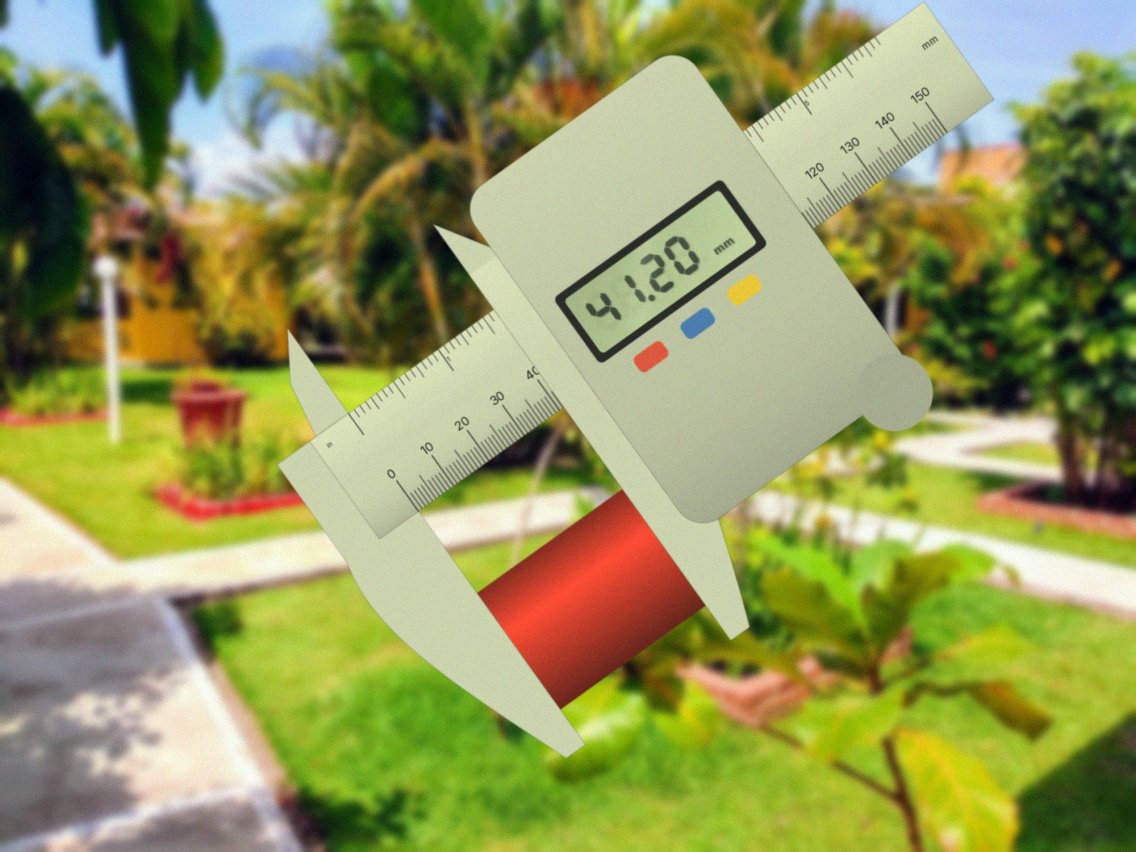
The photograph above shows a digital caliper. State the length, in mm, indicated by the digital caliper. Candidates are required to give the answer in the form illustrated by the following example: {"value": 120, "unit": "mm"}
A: {"value": 41.20, "unit": "mm"}
